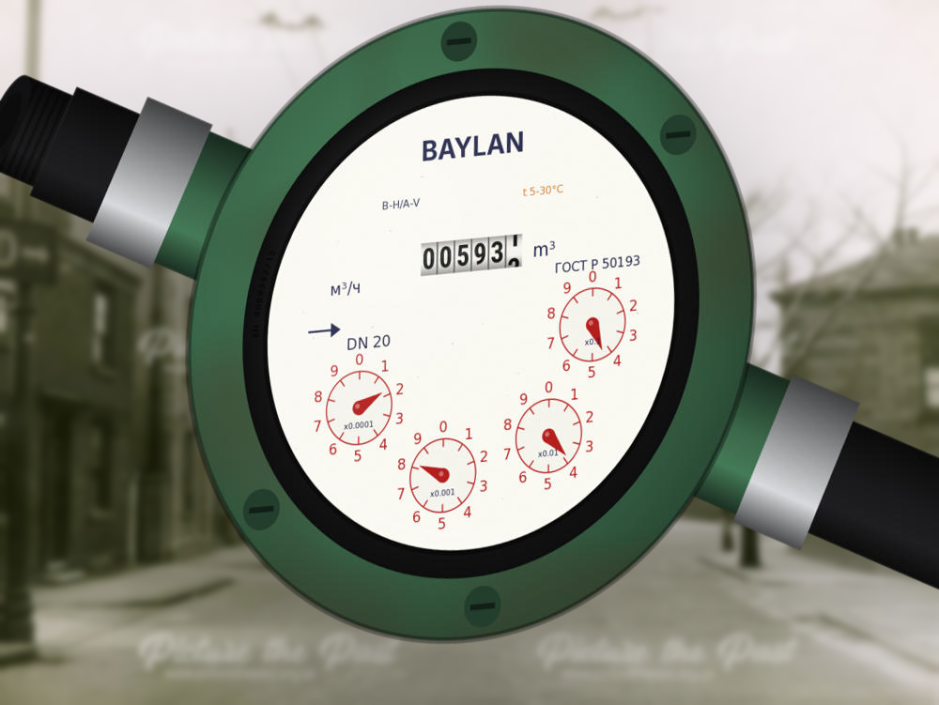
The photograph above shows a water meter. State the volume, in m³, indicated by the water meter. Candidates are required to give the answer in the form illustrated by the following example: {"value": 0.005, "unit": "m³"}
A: {"value": 5931.4381, "unit": "m³"}
